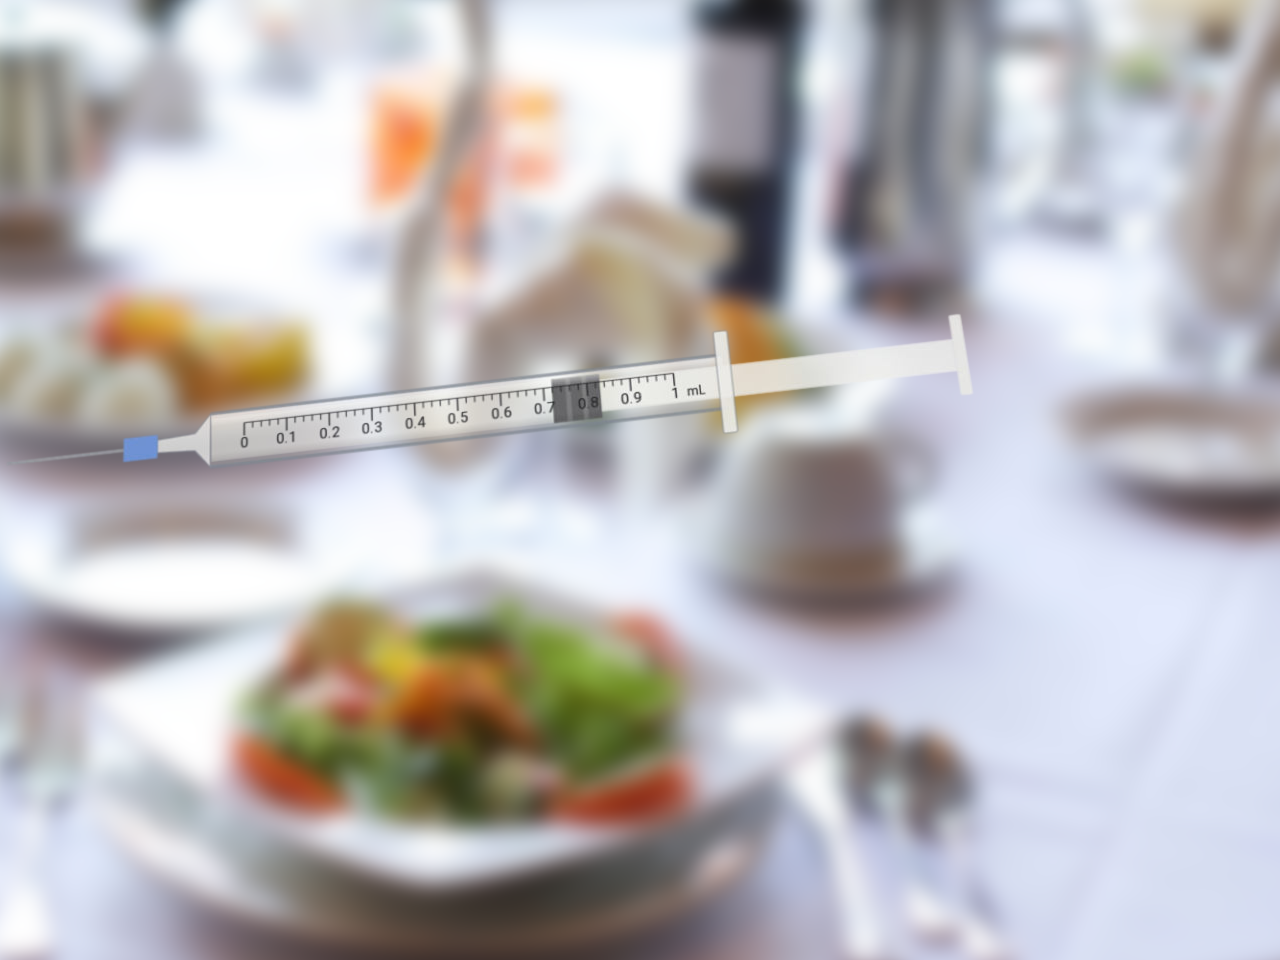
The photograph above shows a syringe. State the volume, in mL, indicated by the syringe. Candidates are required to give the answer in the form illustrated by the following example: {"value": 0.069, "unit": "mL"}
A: {"value": 0.72, "unit": "mL"}
